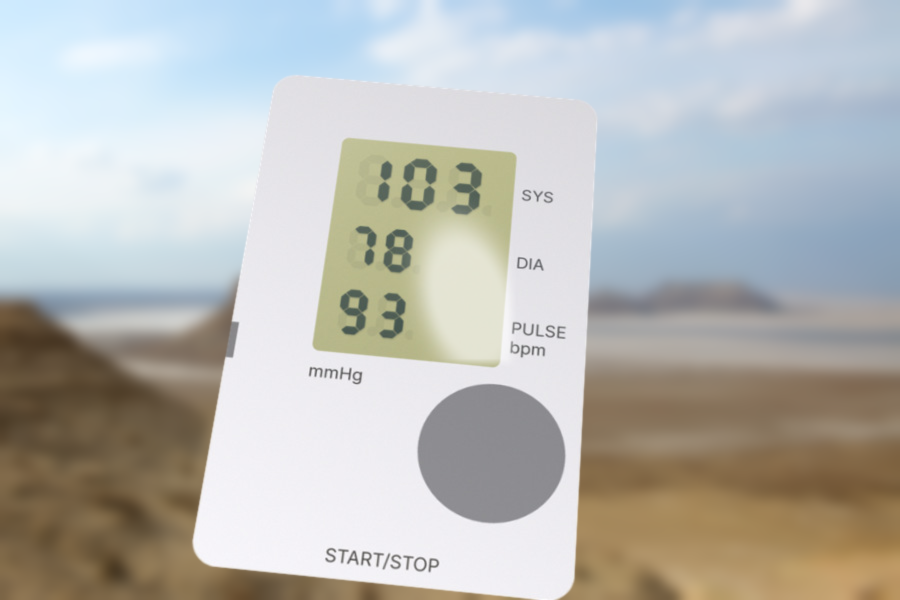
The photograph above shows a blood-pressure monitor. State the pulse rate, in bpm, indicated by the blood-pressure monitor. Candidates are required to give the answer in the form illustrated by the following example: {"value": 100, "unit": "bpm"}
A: {"value": 93, "unit": "bpm"}
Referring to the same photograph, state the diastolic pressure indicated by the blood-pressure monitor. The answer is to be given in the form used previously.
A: {"value": 78, "unit": "mmHg"}
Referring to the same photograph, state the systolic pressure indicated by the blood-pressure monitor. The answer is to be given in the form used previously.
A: {"value": 103, "unit": "mmHg"}
